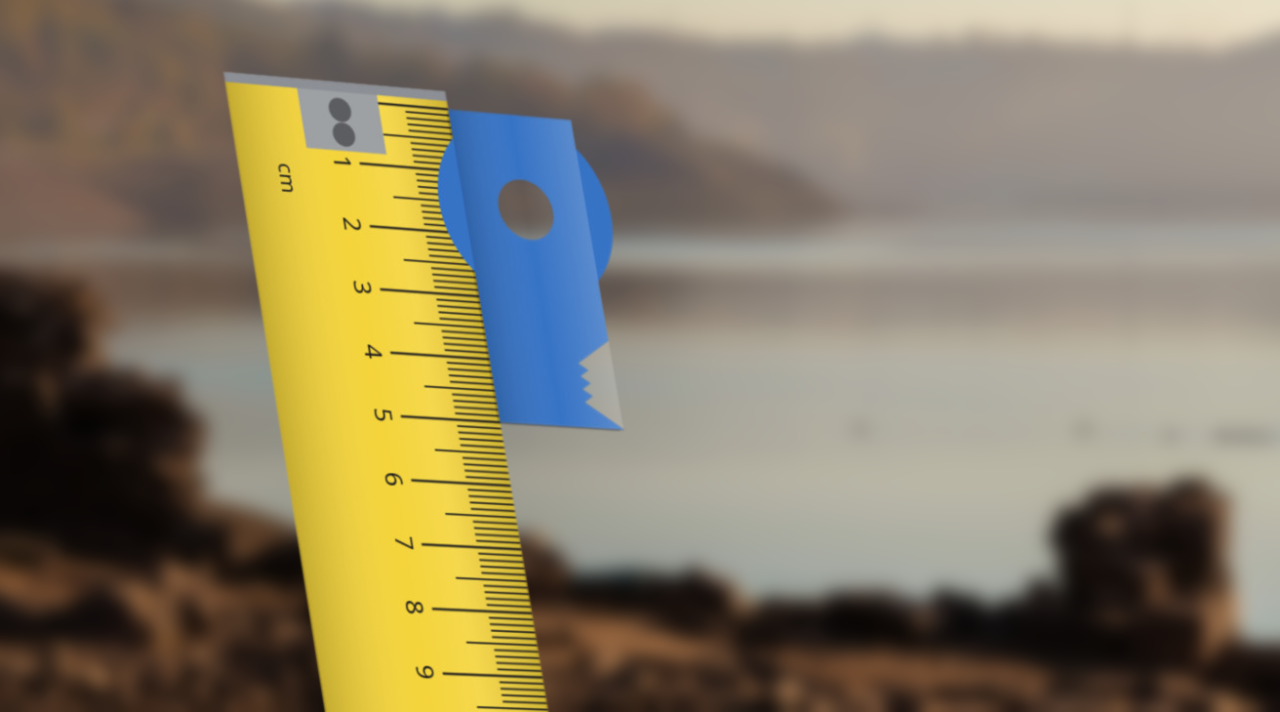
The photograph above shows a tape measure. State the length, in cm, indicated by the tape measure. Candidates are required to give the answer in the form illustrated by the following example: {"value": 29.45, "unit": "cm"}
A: {"value": 5, "unit": "cm"}
